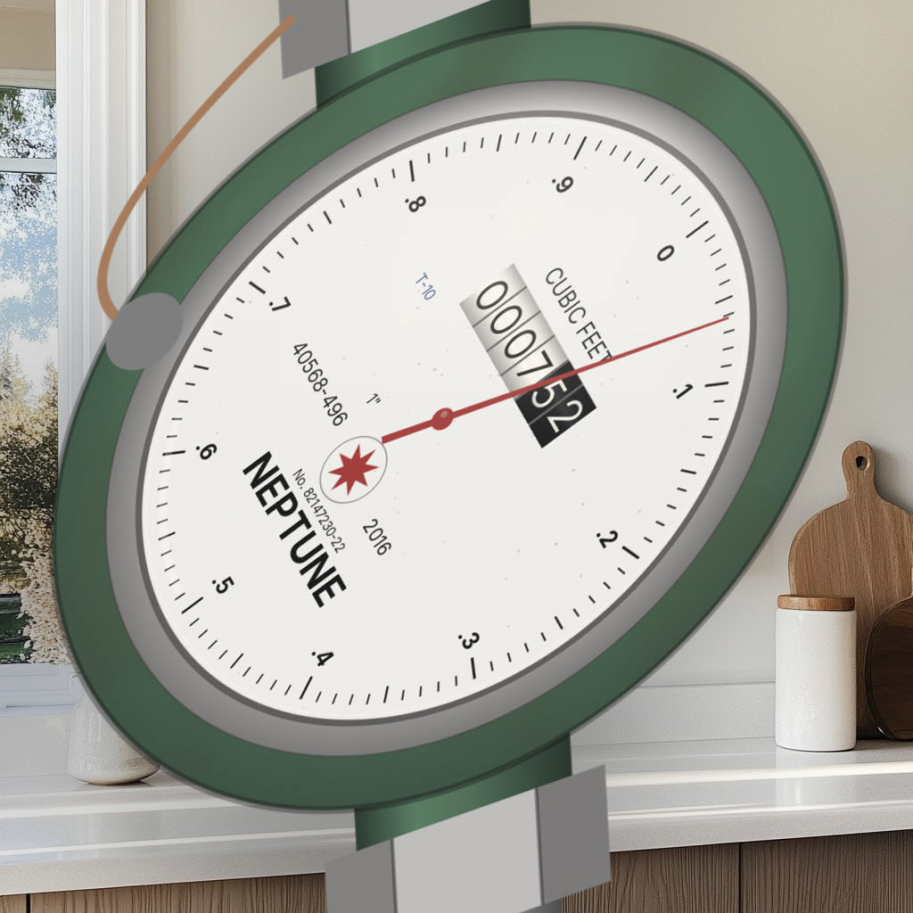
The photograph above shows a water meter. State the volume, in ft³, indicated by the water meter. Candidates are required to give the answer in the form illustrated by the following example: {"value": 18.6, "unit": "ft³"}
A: {"value": 752.06, "unit": "ft³"}
